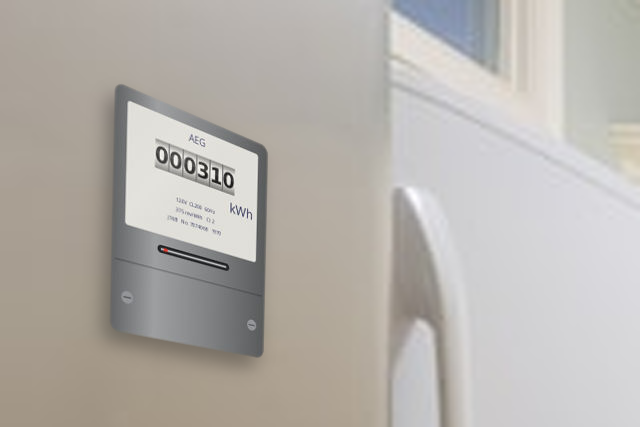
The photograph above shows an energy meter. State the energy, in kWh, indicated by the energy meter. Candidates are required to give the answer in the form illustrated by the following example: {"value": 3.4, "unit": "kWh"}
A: {"value": 310, "unit": "kWh"}
